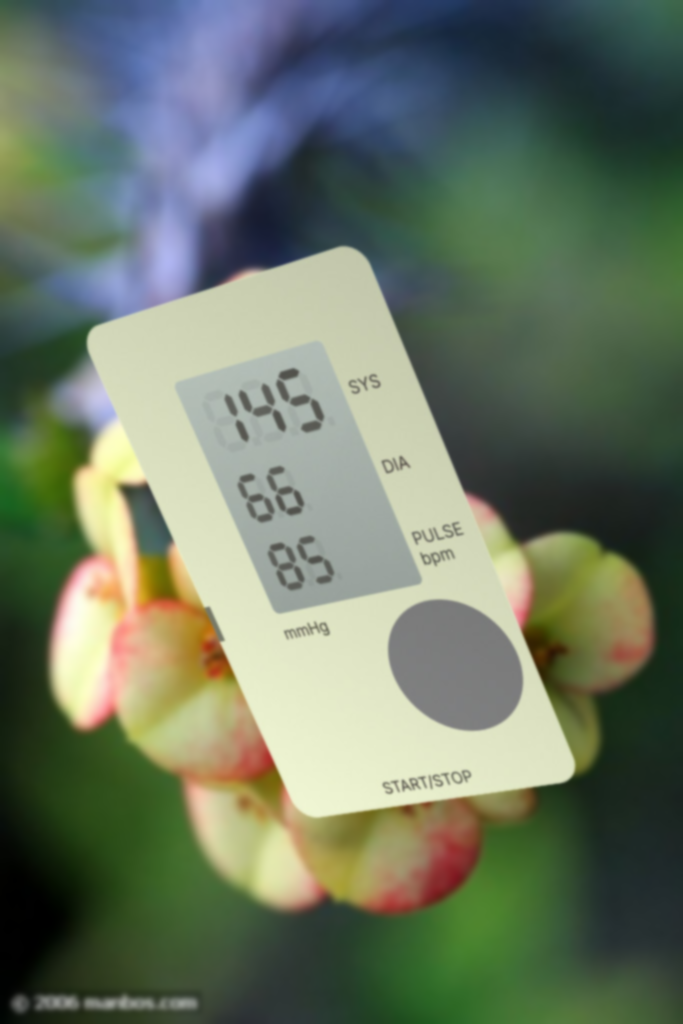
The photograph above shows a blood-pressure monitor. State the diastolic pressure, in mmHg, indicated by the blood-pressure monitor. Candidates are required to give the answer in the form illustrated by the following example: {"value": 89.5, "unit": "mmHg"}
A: {"value": 66, "unit": "mmHg"}
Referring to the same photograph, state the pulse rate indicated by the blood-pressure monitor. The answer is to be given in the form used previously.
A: {"value": 85, "unit": "bpm"}
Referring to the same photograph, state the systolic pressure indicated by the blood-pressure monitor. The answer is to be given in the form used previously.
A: {"value": 145, "unit": "mmHg"}
